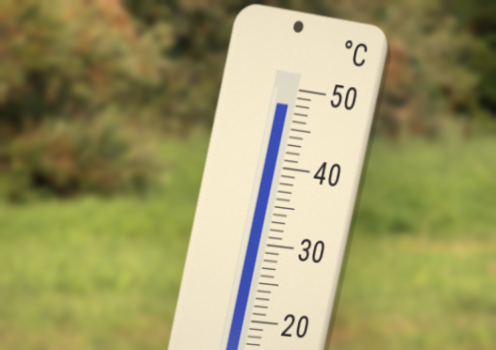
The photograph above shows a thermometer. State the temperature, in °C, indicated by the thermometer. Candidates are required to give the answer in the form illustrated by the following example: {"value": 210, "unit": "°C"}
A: {"value": 48, "unit": "°C"}
